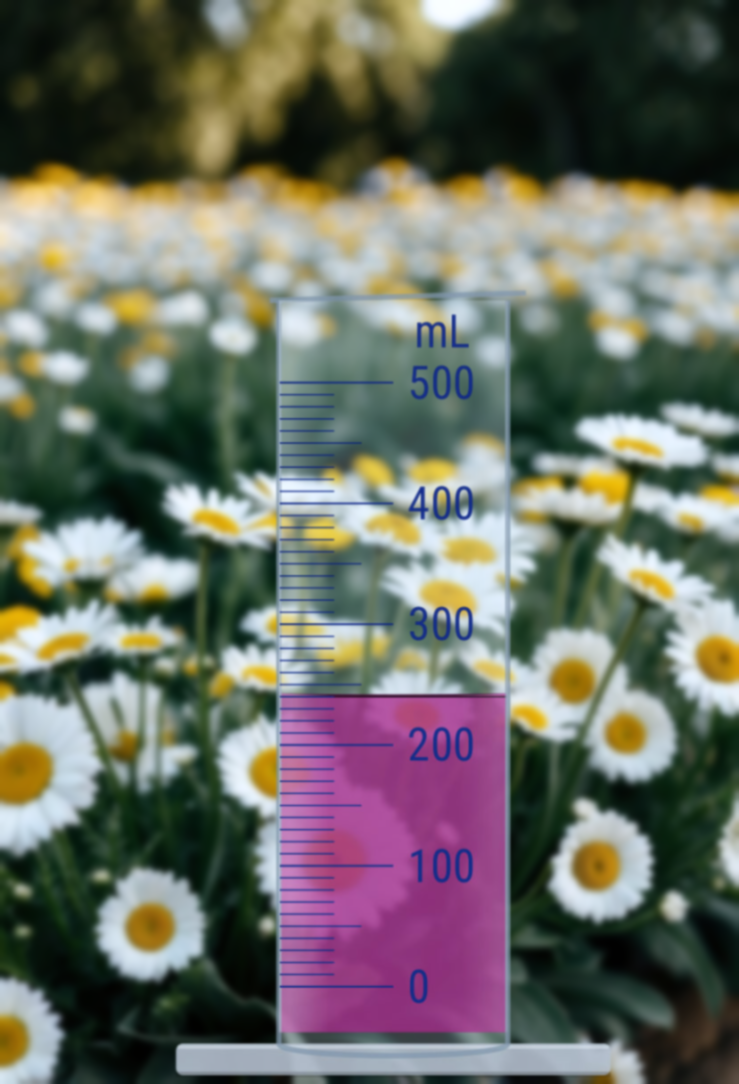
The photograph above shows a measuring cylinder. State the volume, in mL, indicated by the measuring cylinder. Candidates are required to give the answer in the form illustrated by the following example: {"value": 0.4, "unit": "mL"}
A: {"value": 240, "unit": "mL"}
